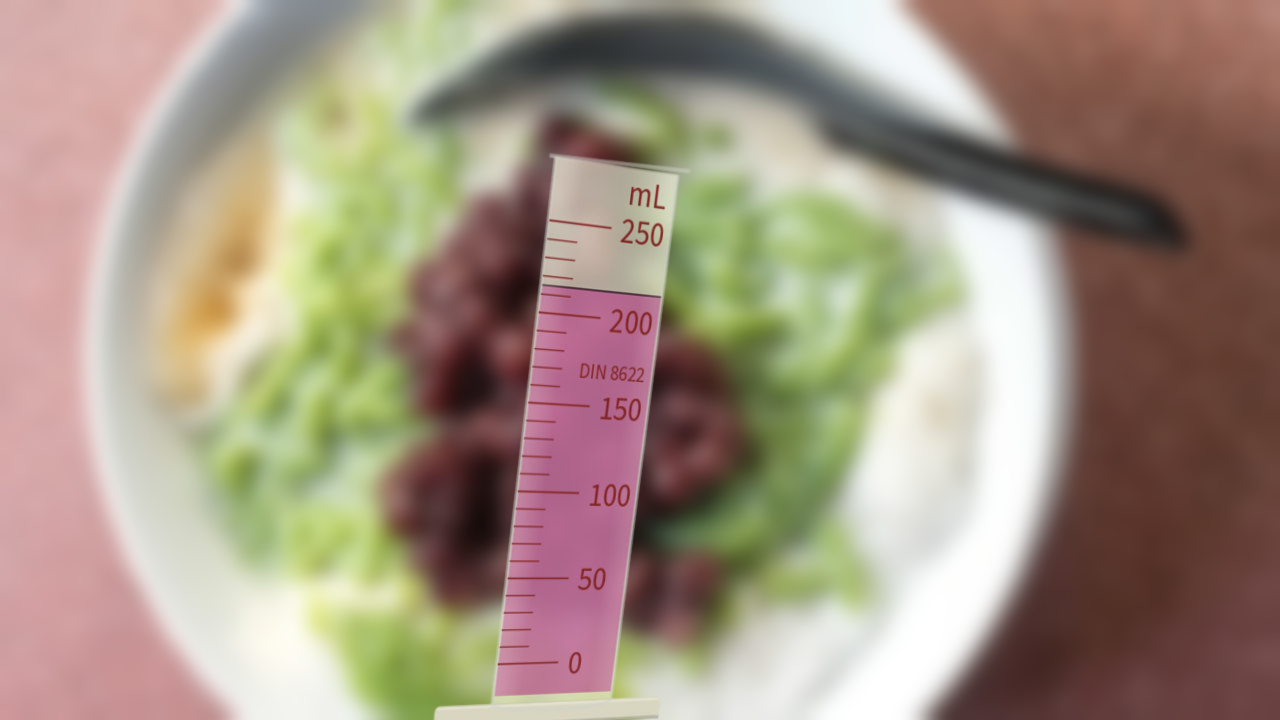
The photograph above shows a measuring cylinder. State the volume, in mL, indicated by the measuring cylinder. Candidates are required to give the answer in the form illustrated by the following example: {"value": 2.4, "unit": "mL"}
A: {"value": 215, "unit": "mL"}
